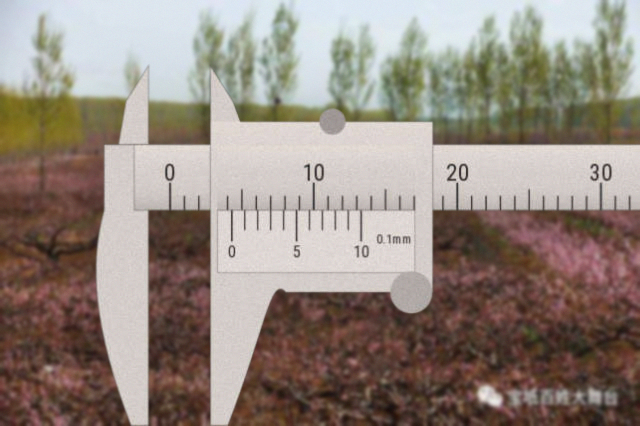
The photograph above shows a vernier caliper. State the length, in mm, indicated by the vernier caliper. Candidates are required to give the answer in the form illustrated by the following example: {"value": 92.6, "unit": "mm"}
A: {"value": 4.3, "unit": "mm"}
